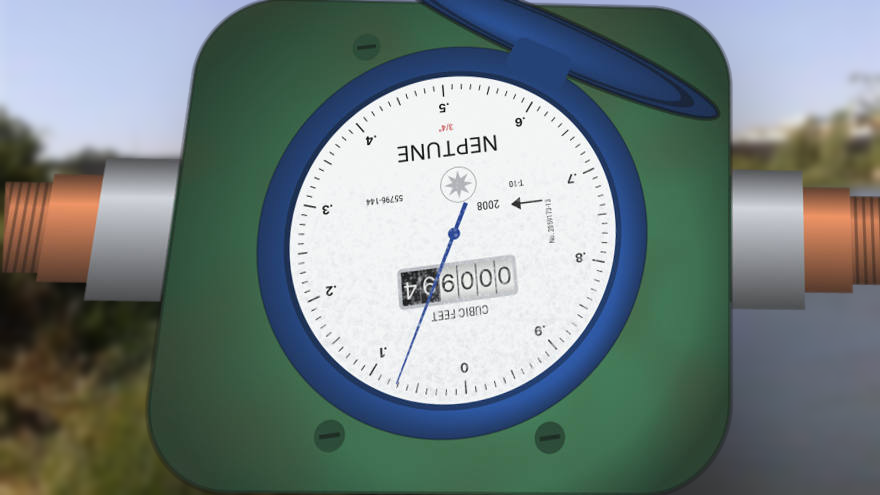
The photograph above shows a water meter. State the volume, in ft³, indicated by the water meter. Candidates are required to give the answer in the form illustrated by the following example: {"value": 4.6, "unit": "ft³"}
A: {"value": 994.07, "unit": "ft³"}
